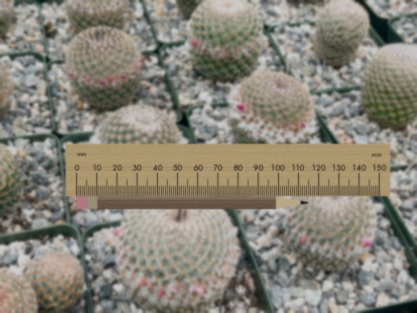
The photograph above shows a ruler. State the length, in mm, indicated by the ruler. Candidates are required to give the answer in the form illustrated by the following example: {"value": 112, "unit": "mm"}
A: {"value": 115, "unit": "mm"}
